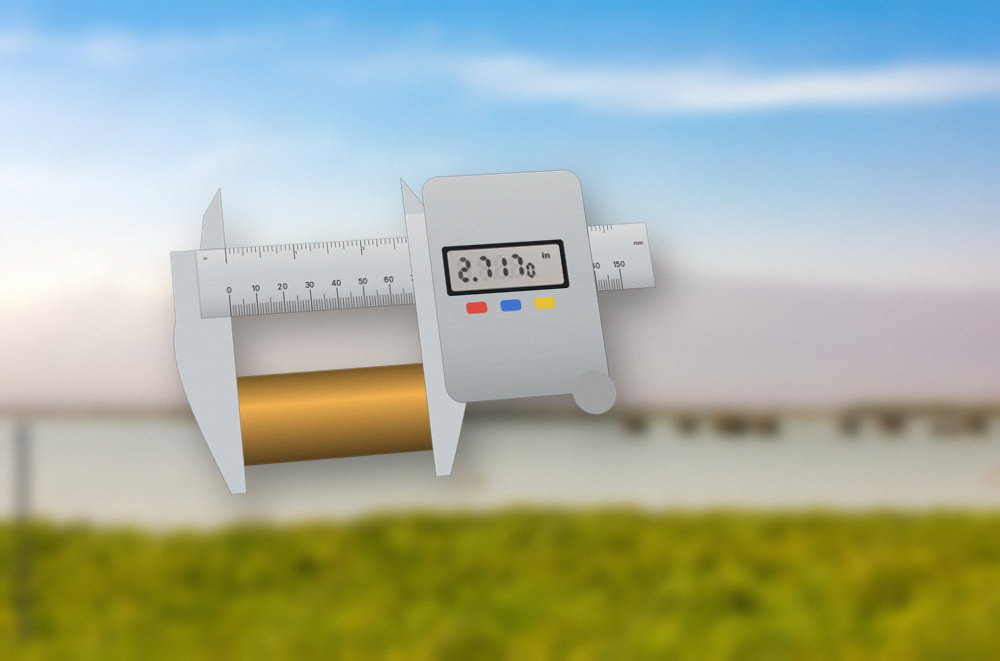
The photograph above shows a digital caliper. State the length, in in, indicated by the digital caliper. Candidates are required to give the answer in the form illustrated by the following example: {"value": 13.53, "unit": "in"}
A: {"value": 2.7170, "unit": "in"}
